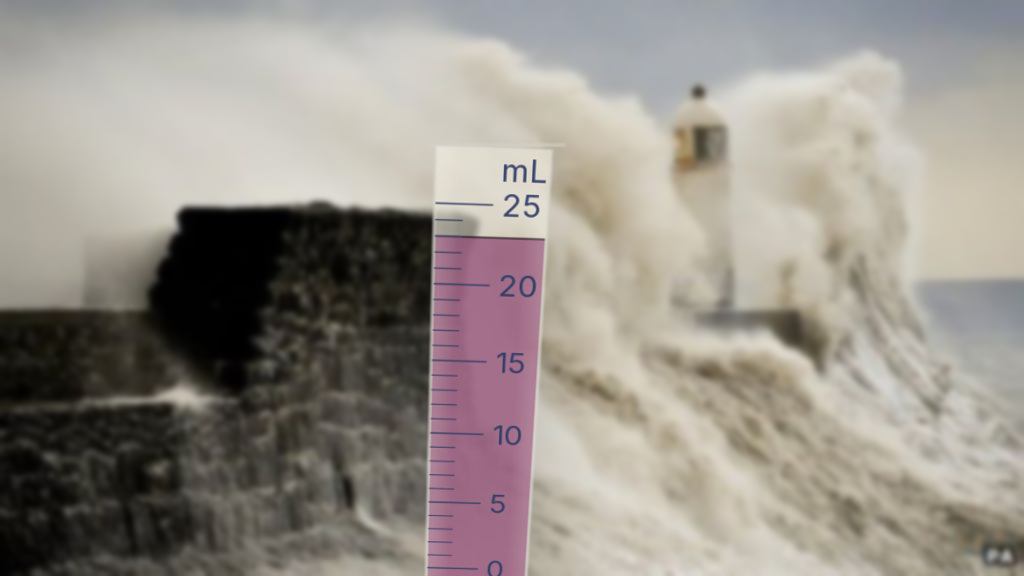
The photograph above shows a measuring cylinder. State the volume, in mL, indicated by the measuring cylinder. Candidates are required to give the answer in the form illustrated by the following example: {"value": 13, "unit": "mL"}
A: {"value": 23, "unit": "mL"}
